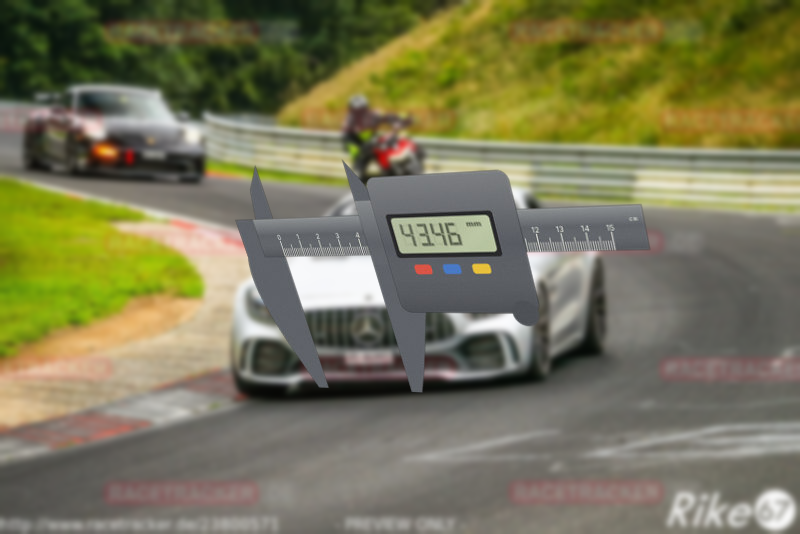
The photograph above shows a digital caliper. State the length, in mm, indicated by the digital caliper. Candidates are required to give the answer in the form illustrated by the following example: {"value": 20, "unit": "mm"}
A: {"value": 43.46, "unit": "mm"}
